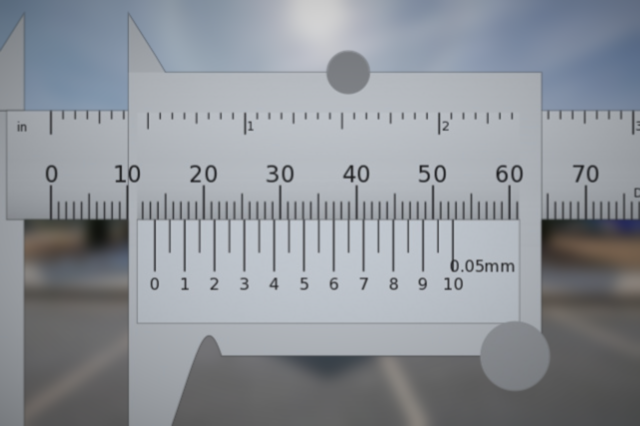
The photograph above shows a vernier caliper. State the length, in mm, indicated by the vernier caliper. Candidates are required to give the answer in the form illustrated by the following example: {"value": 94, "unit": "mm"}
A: {"value": 13.6, "unit": "mm"}
